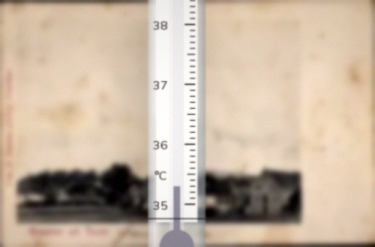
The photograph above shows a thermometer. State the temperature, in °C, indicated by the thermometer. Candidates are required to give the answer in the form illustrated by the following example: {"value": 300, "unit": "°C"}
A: {"value": 35.3, "unit": "°C"}
